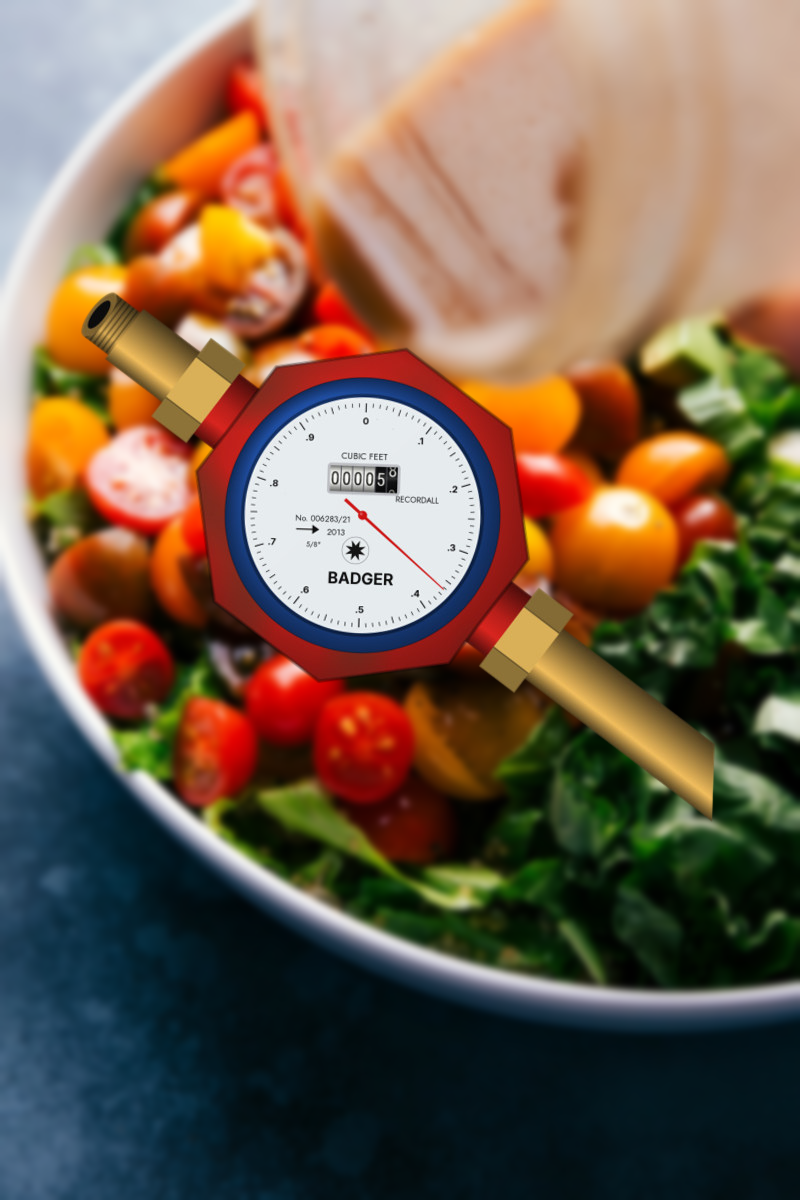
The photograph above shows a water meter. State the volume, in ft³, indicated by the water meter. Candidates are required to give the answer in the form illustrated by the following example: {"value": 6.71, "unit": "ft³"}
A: {"value": 58.36, "unit": "ft³"}
